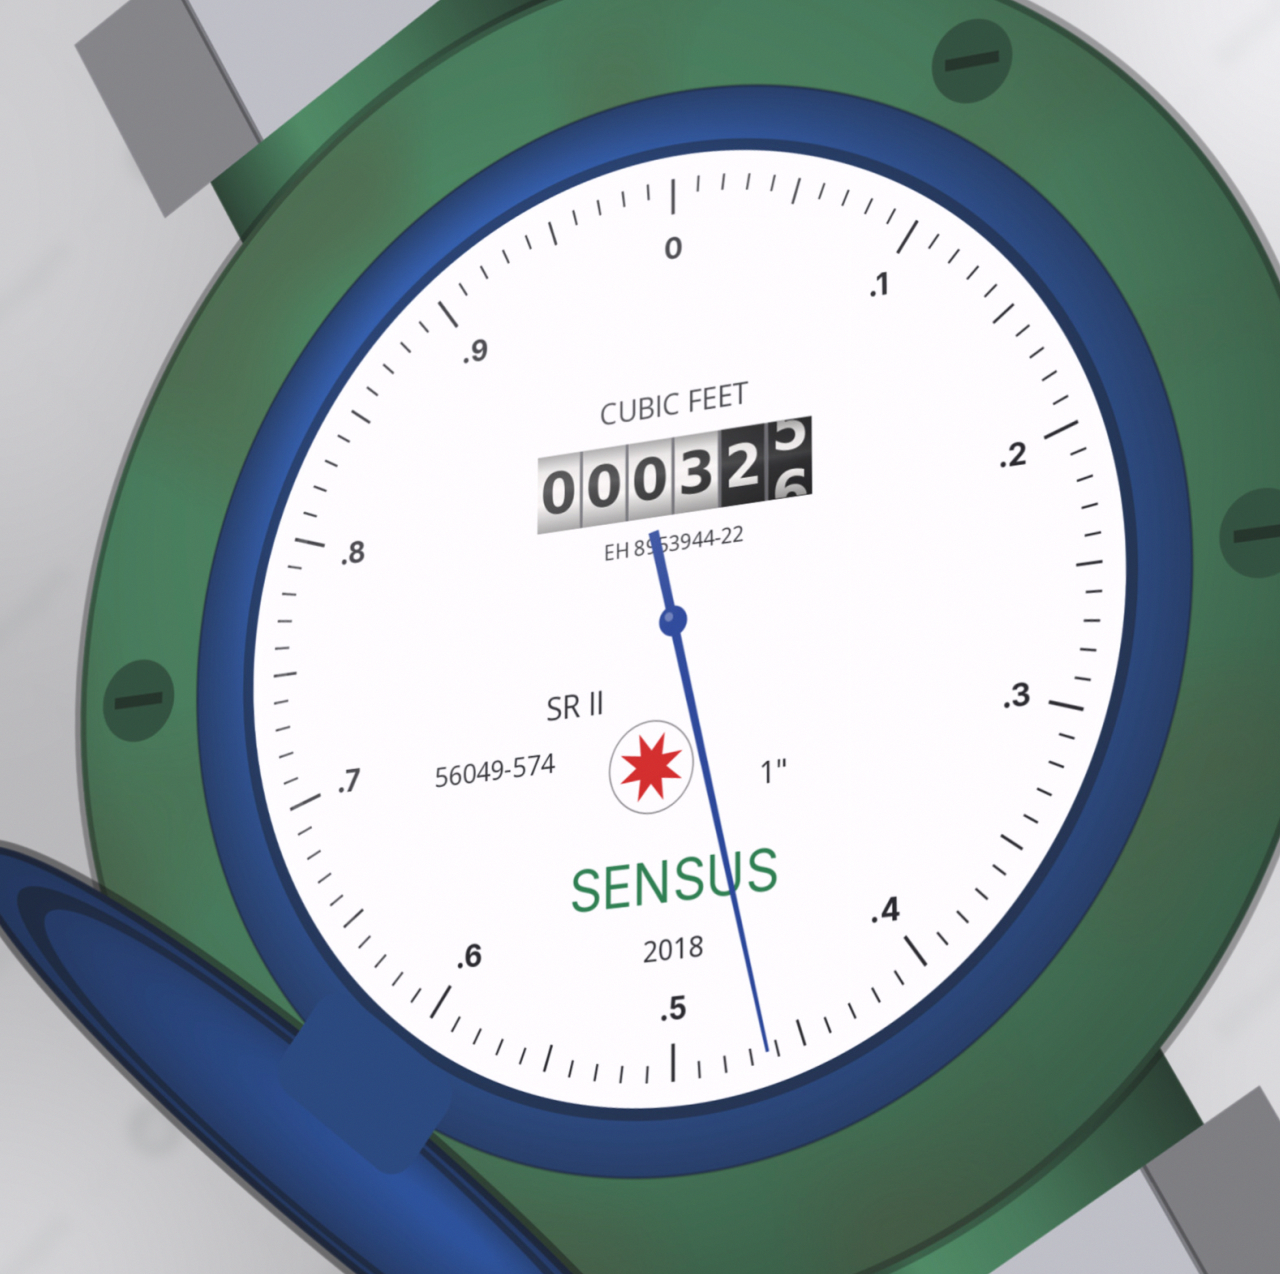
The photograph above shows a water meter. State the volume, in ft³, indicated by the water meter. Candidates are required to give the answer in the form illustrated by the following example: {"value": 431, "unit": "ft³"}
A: {"value": 325.46, "unit": "ft³"}
